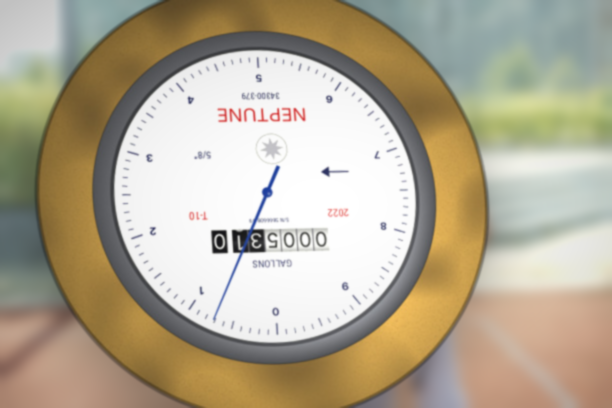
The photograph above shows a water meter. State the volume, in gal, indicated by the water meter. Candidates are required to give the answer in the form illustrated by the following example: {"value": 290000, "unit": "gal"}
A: {"value": 5310.7, "unit": "gal"}
